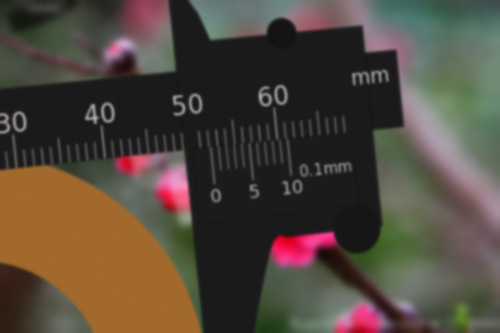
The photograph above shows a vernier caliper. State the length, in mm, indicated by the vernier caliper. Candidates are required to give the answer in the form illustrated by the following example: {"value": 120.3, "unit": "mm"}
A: {"value": 52.2, "unit": "mm"}
